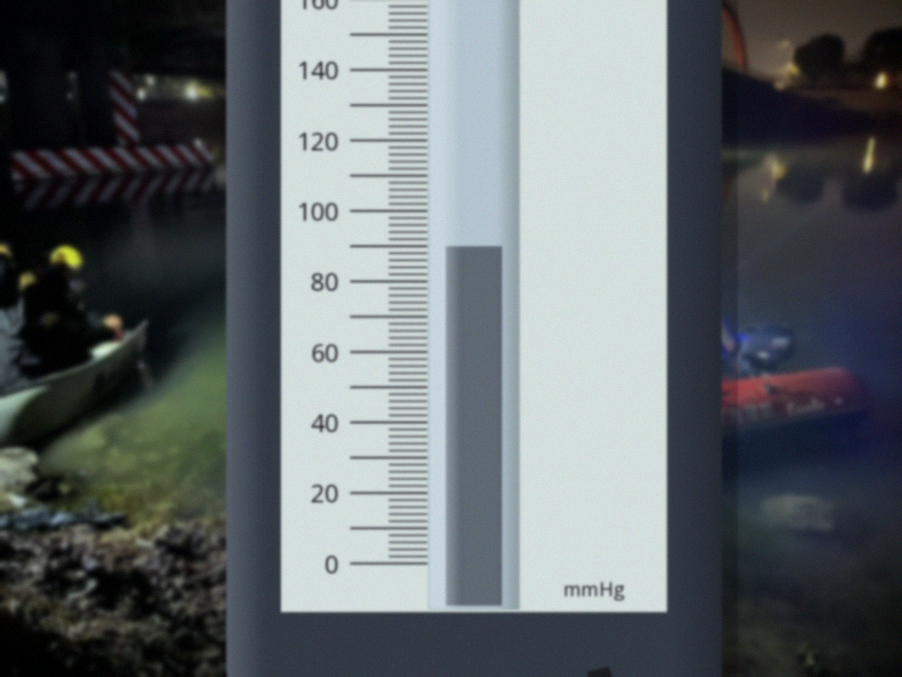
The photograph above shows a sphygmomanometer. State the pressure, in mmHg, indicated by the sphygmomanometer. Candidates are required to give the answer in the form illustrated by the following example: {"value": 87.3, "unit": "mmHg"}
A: {"value": 90, "unit": "mmHg"}
